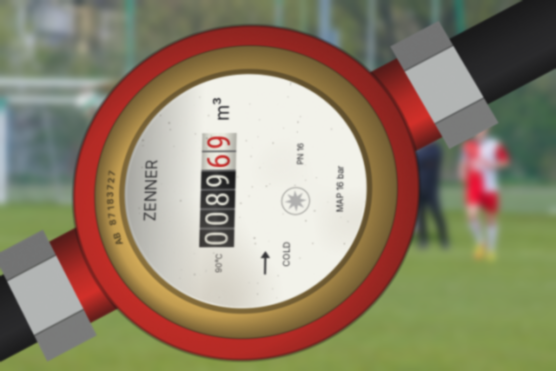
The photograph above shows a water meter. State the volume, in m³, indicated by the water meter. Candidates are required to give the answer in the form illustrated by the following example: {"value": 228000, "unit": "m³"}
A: {"value": 89.69, "unit": "m³"}
